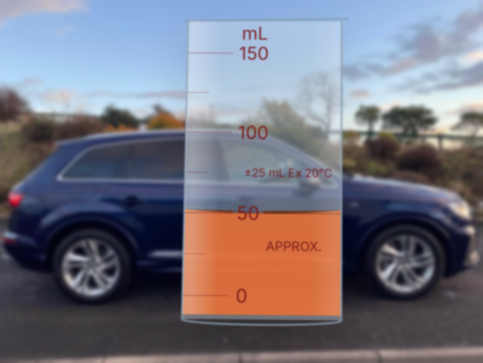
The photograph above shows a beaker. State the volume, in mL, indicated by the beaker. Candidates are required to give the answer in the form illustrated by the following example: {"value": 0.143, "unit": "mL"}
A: {"value": 50, "unit": "mL"}
